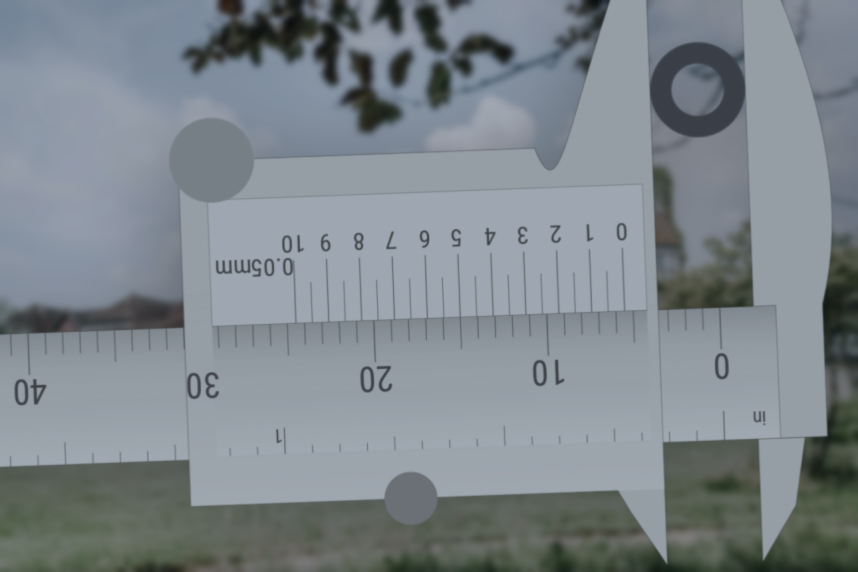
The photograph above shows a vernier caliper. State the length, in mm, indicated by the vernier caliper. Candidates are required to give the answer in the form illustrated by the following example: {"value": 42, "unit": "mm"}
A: {"value": 5.5, "unit": "mm"}
